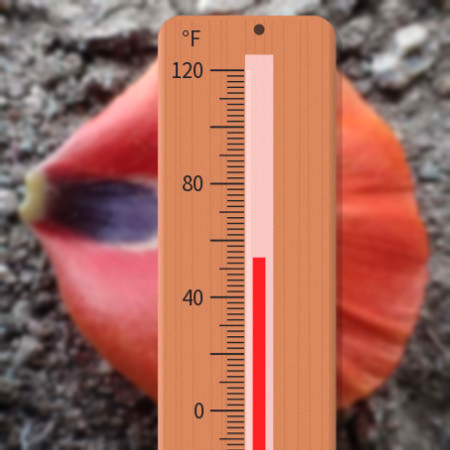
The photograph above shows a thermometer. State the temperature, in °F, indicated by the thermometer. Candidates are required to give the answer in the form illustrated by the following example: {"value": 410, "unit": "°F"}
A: {"value": 54, "unit": "°F"}
